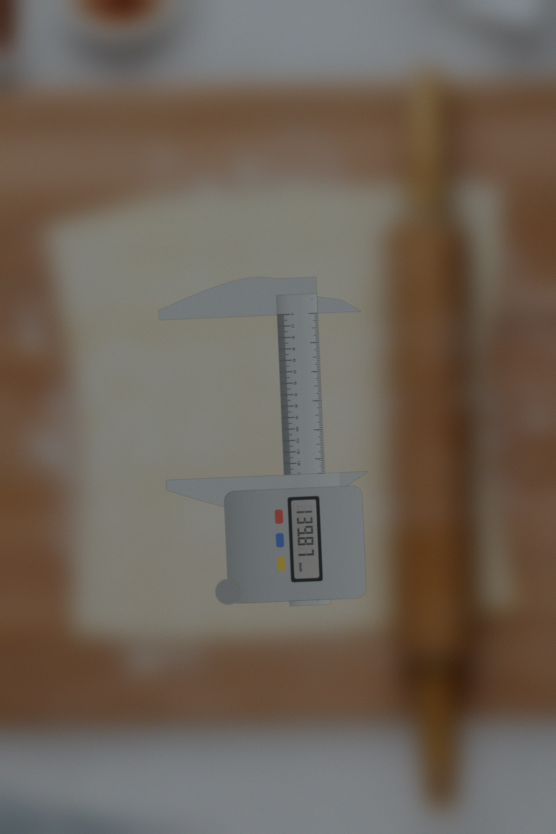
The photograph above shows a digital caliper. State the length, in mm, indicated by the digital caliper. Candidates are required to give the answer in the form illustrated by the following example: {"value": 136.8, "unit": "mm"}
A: {"value": 139.87, "unit": "mm"}
